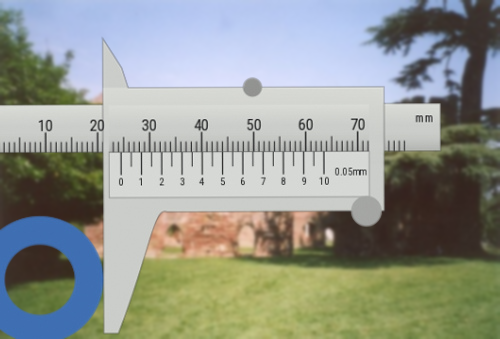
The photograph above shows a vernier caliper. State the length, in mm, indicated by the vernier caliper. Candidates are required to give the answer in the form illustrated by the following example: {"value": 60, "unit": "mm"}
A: {"value": 24.5, "unit": "mm"}
